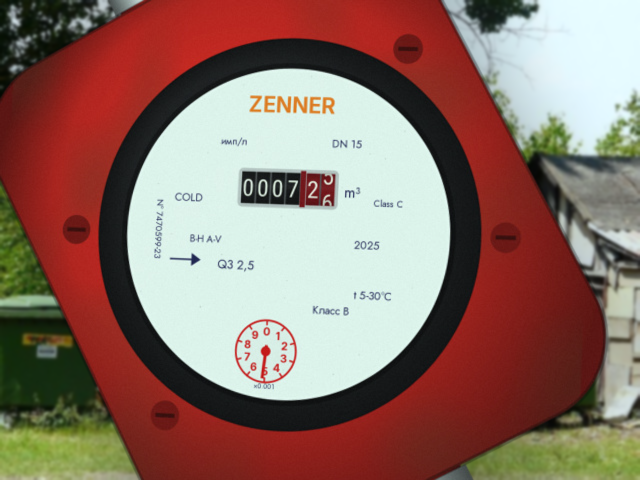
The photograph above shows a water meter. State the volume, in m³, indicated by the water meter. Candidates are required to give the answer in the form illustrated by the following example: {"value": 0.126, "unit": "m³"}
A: {"value": 7.255, "unit": "m³"}
